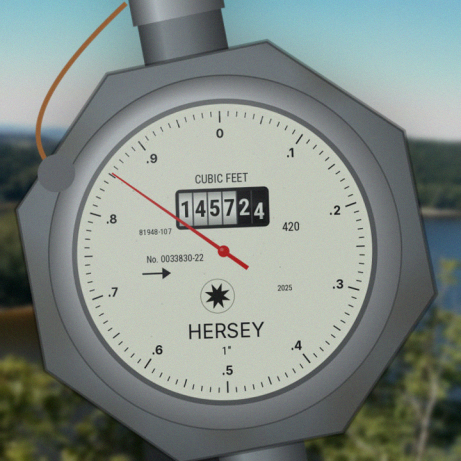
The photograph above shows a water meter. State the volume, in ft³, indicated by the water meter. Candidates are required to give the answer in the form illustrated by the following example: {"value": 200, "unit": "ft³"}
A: {"value": 145723.85, "unit": "ft³"}
